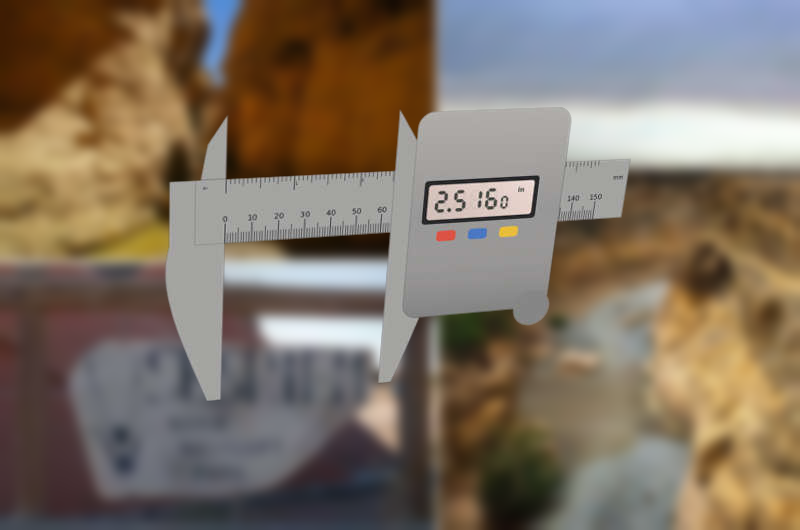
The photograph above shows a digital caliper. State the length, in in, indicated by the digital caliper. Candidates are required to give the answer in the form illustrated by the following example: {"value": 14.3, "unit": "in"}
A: {"value": 2.5160, "unit": "in"}
